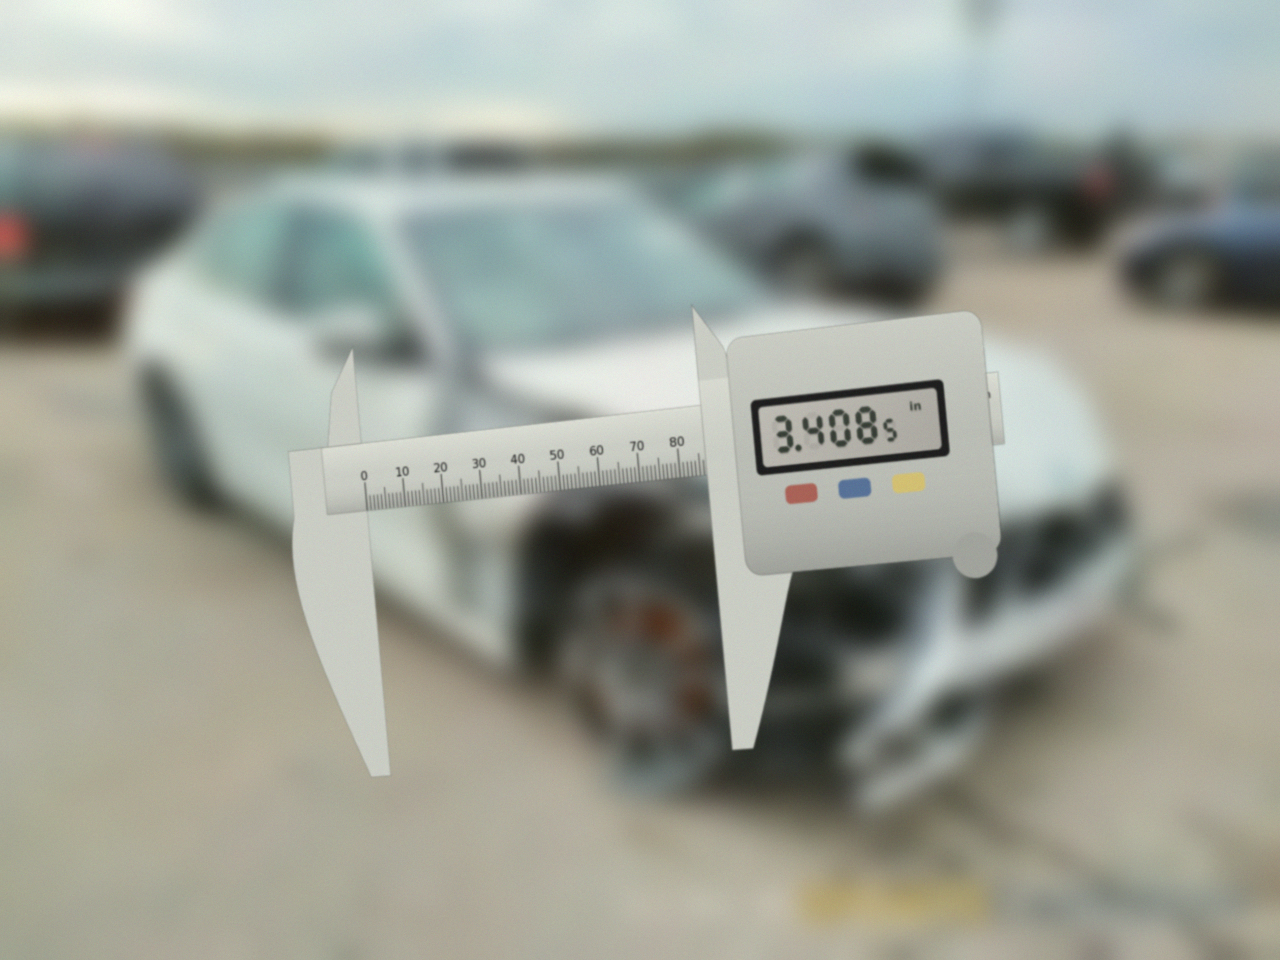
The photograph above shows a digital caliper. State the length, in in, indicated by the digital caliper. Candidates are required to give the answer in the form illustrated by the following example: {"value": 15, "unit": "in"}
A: {"value": 3.4085, "unit": "in"}
